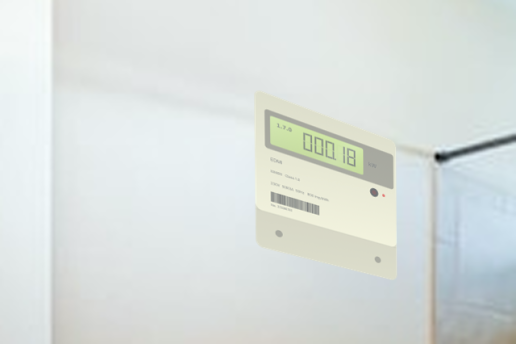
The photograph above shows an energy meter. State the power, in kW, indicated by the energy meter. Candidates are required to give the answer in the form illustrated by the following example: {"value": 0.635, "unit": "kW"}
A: {"value": 0.18, "unit": "kW"}
